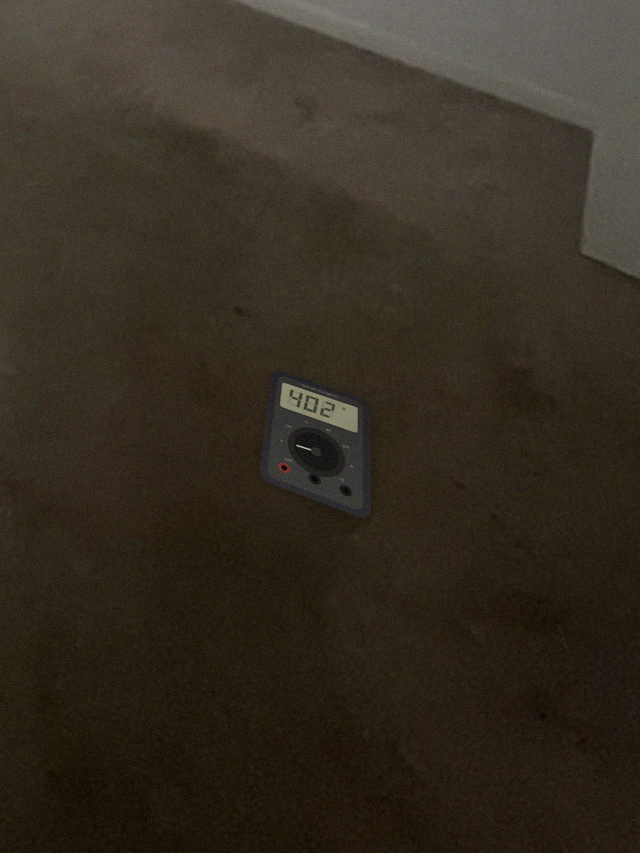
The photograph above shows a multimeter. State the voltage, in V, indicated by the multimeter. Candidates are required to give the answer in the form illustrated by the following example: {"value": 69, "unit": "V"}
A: {"value": 402, "unit": "V"}
